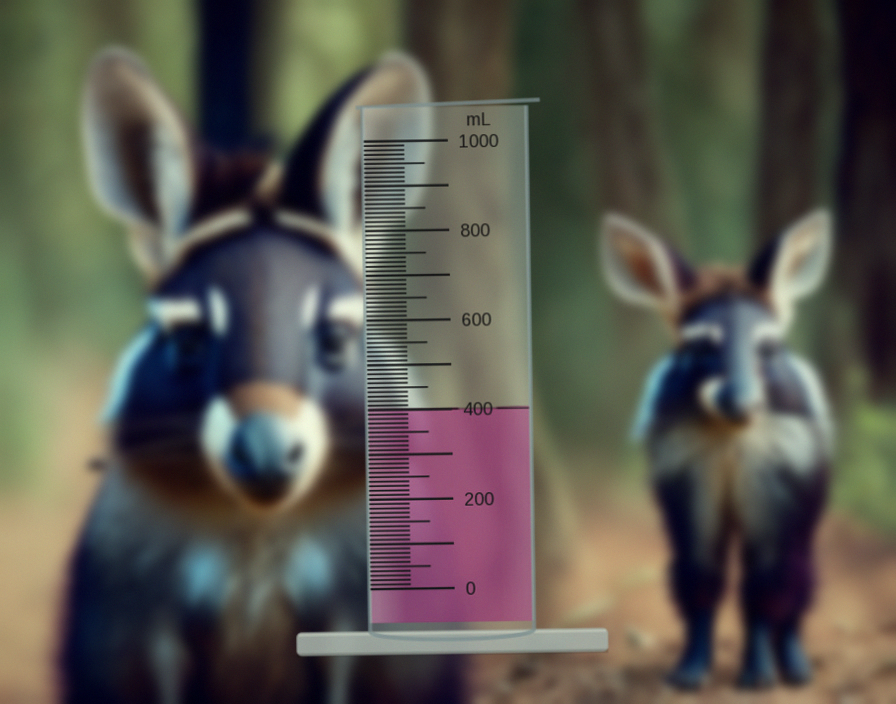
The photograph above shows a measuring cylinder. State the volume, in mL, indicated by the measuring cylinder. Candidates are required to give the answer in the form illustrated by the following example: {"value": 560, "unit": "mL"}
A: {"value": 400, "unit": "mL"}
